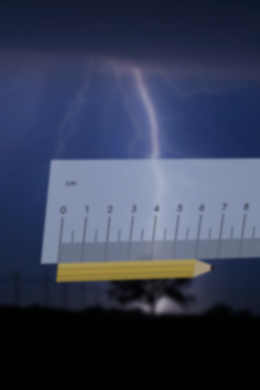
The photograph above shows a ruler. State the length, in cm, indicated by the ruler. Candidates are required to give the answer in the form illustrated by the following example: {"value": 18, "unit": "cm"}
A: {"value": 7, "unit": "cm"}
